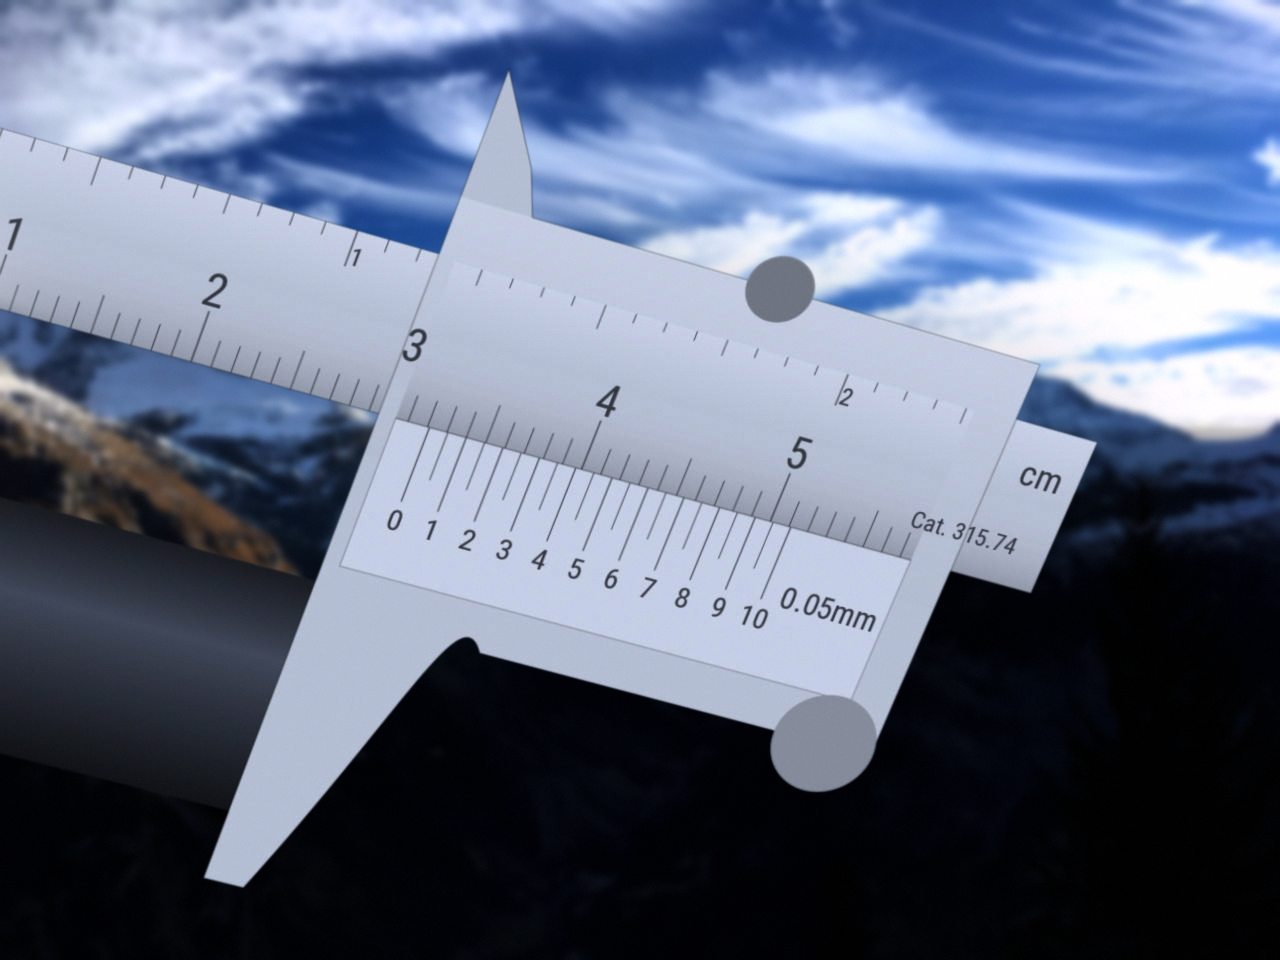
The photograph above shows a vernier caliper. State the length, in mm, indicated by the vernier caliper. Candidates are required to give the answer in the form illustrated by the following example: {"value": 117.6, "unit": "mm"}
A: {"value": 32.1, "unit": "mm"}
